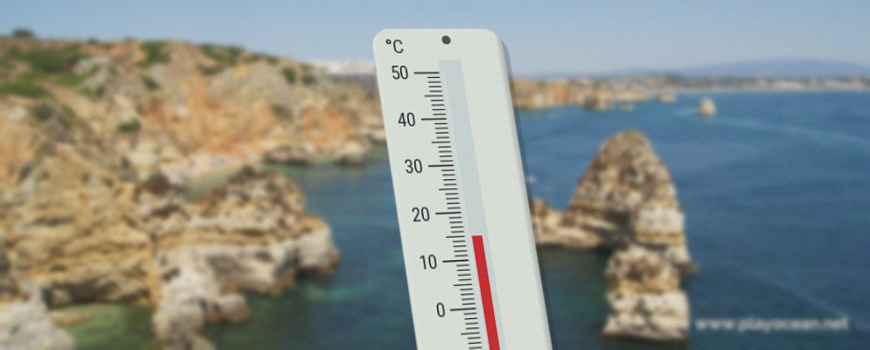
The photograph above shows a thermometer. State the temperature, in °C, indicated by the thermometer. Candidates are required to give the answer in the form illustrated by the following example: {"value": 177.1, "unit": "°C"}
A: {"value": 15, "unit": "°C"}
